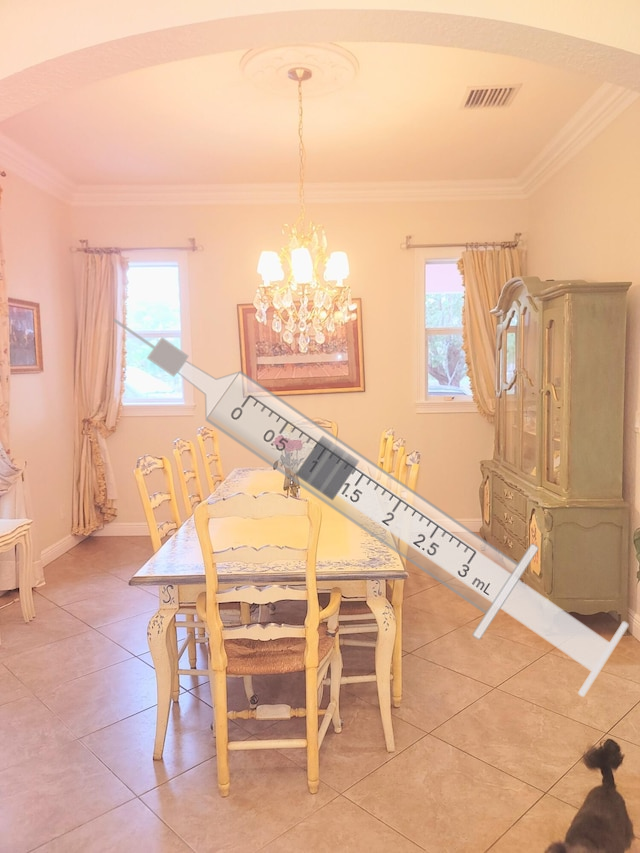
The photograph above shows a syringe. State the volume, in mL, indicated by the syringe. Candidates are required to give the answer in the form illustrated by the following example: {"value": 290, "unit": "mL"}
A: {"value": 0.9, "unit": "mL"}
